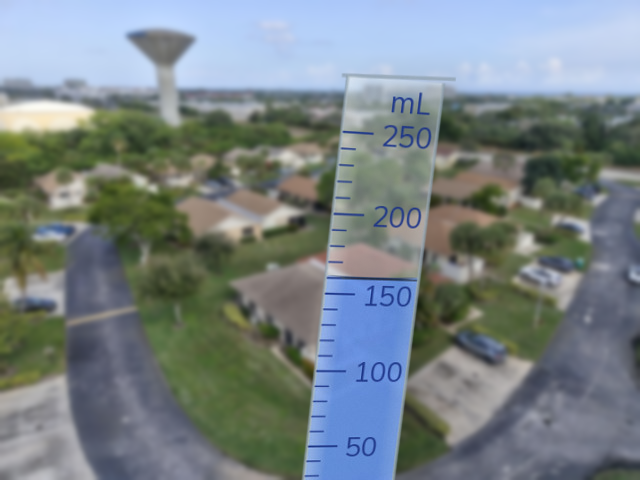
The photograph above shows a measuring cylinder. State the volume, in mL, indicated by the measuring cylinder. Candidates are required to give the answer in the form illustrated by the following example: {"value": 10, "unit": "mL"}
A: {"value": 160, "unit": "mL"}
